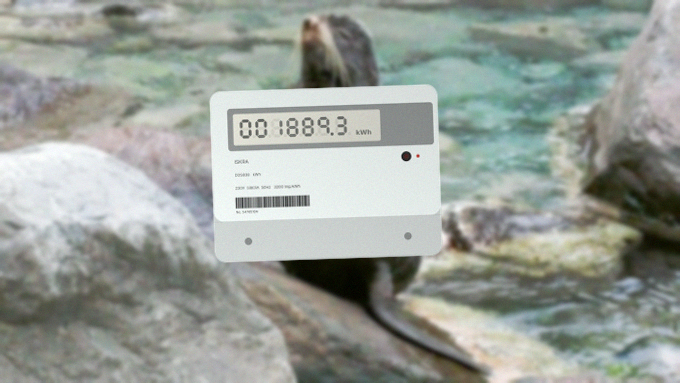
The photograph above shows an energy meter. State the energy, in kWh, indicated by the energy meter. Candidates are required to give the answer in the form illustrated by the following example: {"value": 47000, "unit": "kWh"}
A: {"value": 1889.3, "unit": "kWh"}
